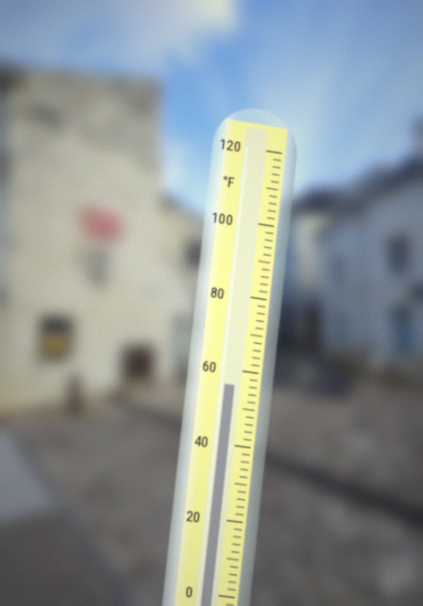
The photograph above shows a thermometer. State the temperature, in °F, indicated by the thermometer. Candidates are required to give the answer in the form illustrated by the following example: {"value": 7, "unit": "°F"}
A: {"value": 56, "unit": "°F"}
